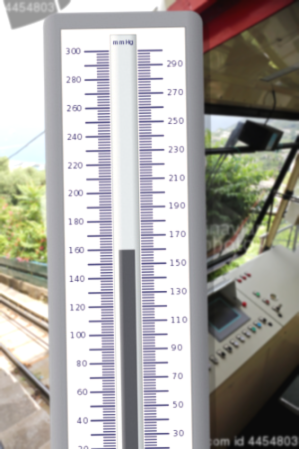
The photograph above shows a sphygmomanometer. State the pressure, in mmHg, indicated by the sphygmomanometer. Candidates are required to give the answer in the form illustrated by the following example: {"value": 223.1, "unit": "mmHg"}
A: {"value": 160, "unit": "mmHg"}
